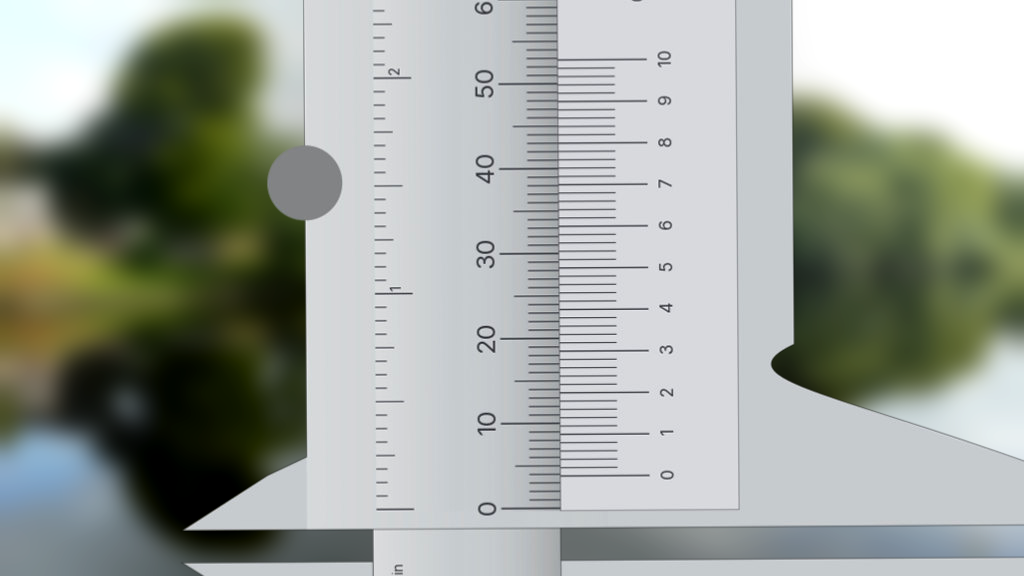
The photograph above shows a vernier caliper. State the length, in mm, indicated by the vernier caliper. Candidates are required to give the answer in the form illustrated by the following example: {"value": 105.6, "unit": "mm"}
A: {"value": 3.8, "unit": "mm"}
